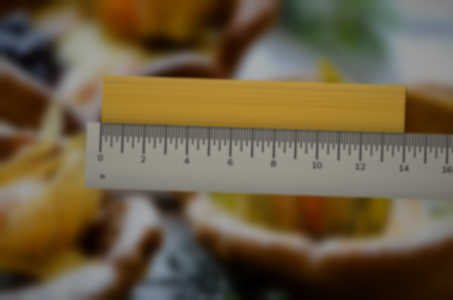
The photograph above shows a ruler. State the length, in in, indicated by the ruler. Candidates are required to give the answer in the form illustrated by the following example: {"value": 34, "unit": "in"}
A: {"value": 14, "unit": "in"}
